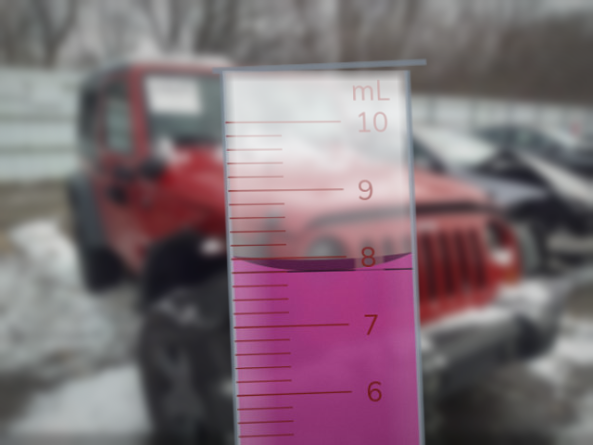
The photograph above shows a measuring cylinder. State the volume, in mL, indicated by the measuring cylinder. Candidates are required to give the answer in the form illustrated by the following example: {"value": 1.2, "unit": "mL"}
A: {"value": 7.8, "unit": "mL"}
